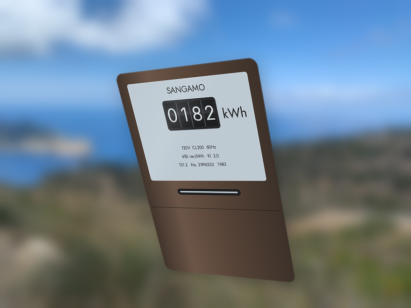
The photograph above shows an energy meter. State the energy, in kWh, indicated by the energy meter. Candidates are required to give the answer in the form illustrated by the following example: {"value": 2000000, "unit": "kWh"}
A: {"value": 182, "unit": "kWh"}
